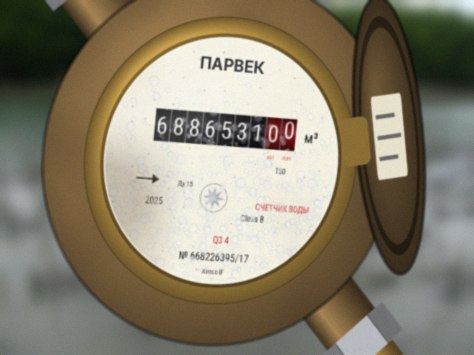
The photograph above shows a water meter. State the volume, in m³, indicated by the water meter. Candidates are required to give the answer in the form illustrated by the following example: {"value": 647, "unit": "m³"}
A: {"value": 6886531.00, "unit": "m³"}
